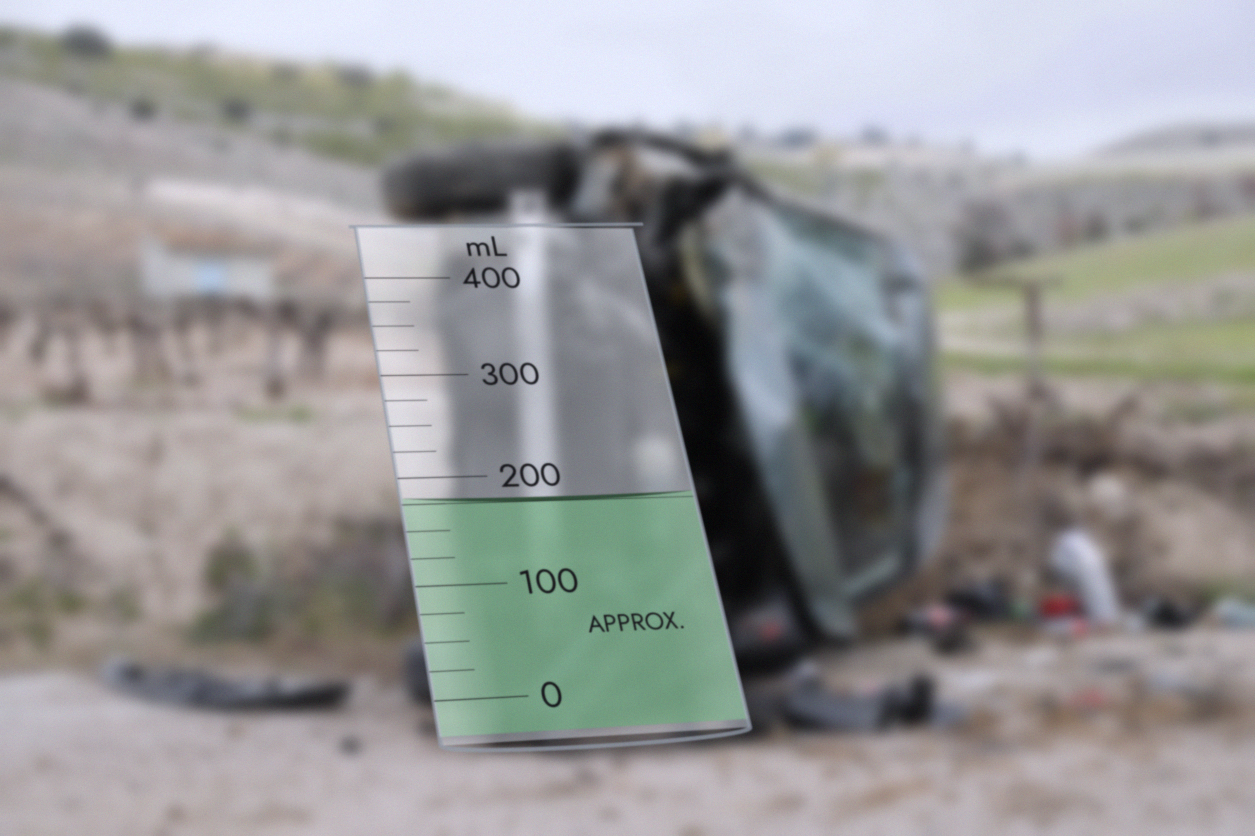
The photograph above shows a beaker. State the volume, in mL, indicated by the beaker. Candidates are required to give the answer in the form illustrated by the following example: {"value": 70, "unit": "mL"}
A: {"value": 175, "unit": "mL"}
